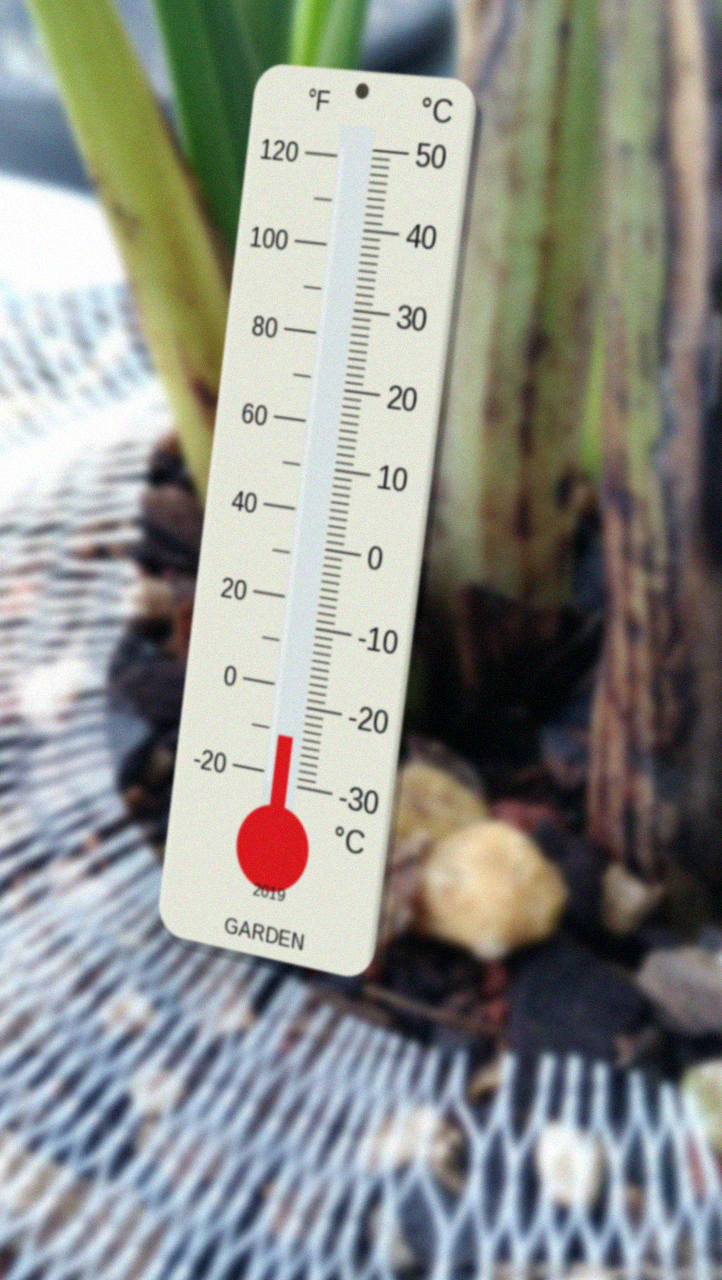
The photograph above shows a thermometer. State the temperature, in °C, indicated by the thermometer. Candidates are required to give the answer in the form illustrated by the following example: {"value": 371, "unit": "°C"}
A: {"value": -24, "unit": "°C"}
